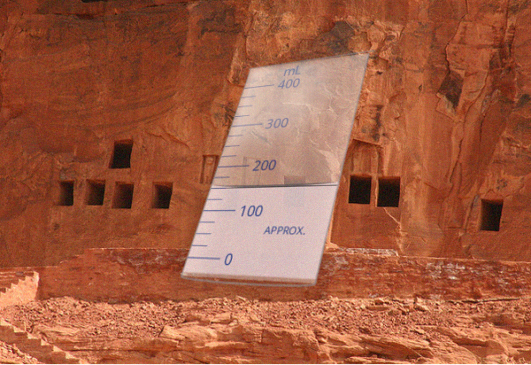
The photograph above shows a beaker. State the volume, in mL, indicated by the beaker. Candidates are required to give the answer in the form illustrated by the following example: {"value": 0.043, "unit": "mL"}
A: {"value": 150, "unit": "mL"}
